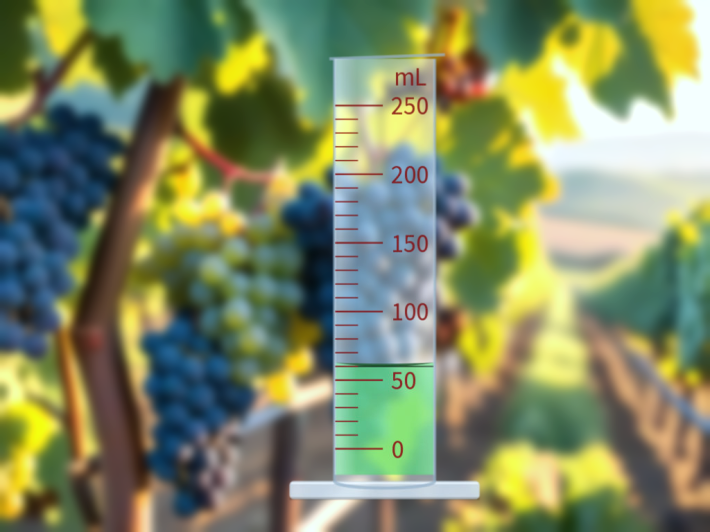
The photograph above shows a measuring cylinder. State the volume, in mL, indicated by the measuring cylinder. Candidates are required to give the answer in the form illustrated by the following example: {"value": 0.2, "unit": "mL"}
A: {"value": 60, "unit": "mL"}
